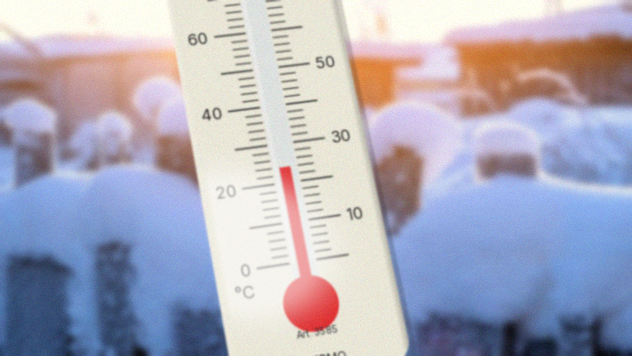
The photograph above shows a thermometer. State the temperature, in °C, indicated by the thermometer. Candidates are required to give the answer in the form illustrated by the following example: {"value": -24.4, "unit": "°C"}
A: {"value": 24, "unit": "°C"}
